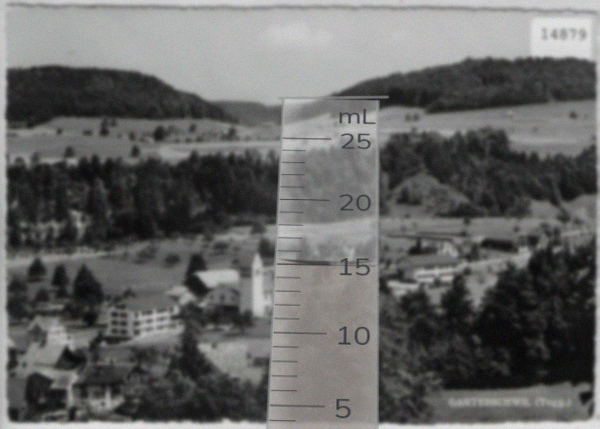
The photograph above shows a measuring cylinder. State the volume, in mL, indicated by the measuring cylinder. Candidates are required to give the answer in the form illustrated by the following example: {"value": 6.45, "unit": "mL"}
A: {"value": 15, "unit": "mL"}
